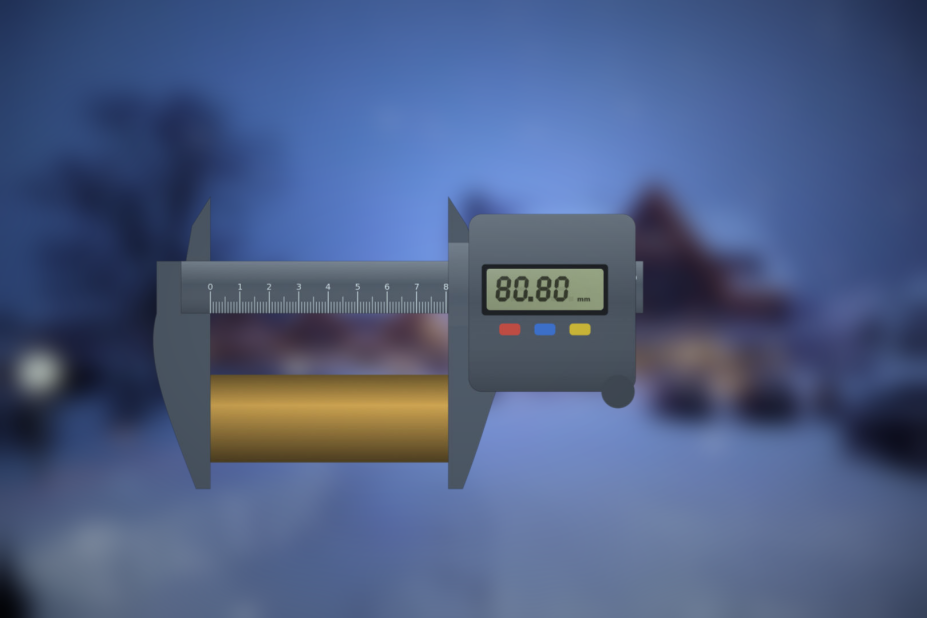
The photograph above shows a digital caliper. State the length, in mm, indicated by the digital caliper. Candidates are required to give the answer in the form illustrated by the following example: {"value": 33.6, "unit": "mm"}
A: {"value": 80.80, "unit": "mm"}
